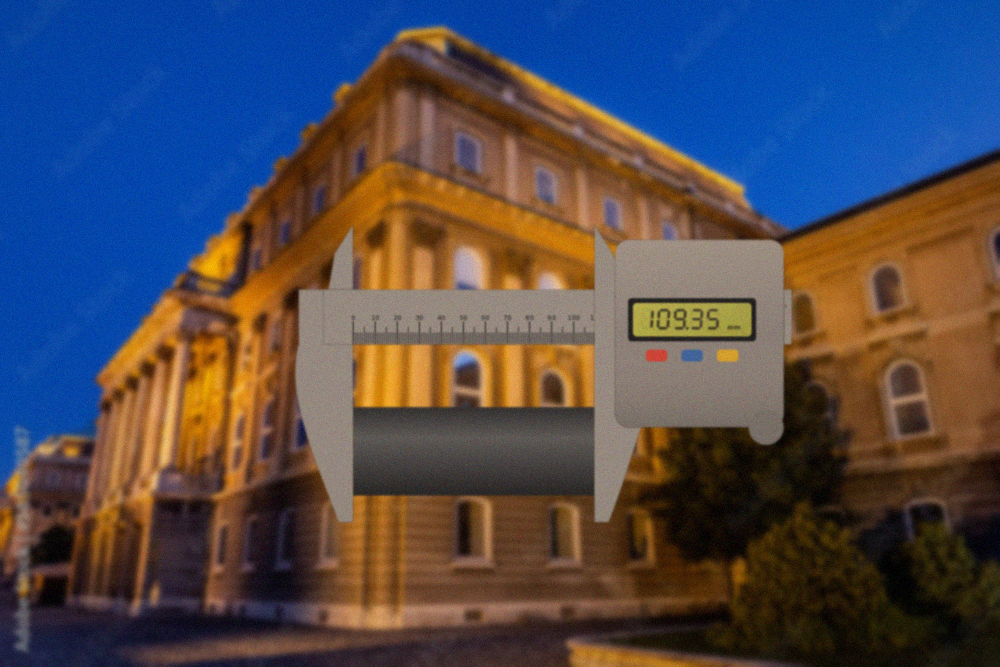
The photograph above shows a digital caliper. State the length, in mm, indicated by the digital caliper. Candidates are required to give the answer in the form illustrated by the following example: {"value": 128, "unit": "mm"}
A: {"value": 109.35, "unit": "mm"}
